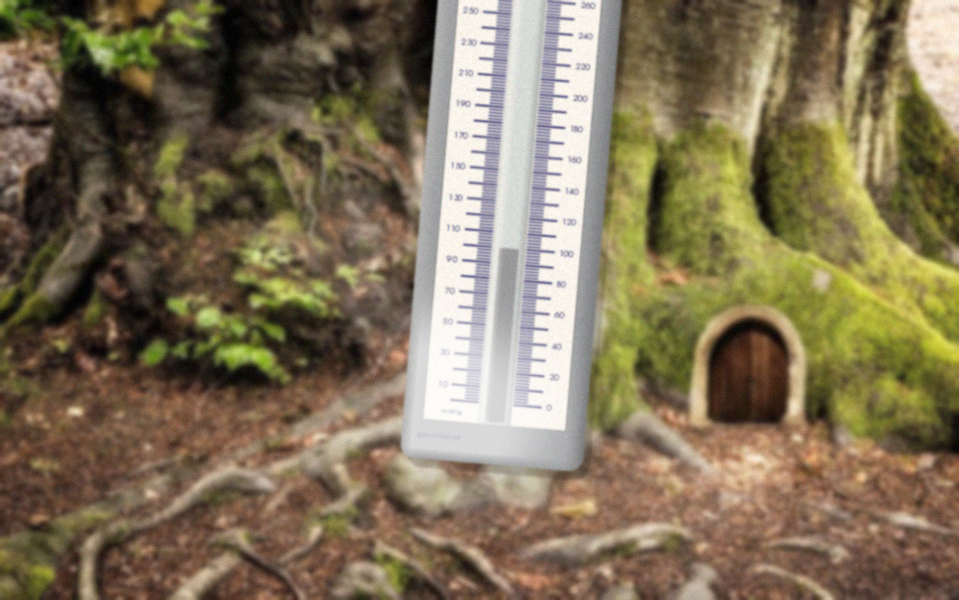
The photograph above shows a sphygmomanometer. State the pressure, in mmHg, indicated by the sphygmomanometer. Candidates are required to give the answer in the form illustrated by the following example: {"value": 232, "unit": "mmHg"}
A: {"value": 100, "unit": "mmHg"}
